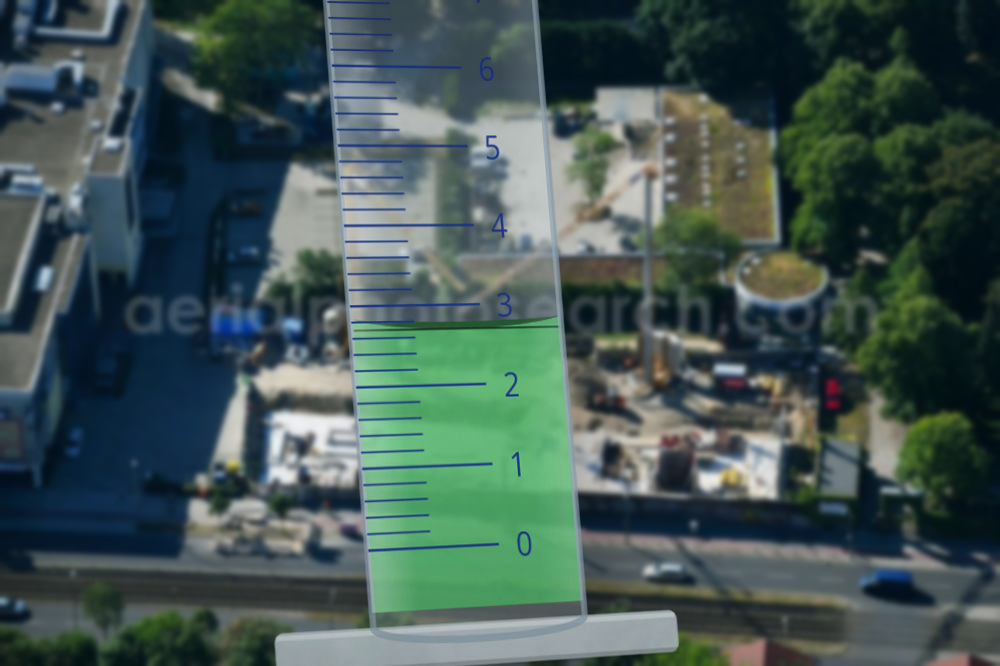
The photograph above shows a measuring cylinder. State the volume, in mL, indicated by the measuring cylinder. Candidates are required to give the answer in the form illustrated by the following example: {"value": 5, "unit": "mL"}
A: {"value": 2.7, "unit": "mL"}
